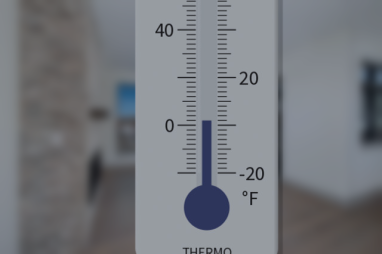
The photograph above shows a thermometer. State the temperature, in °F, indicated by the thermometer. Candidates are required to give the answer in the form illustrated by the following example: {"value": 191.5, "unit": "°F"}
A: {"value": 2, "unit": "°F"}
